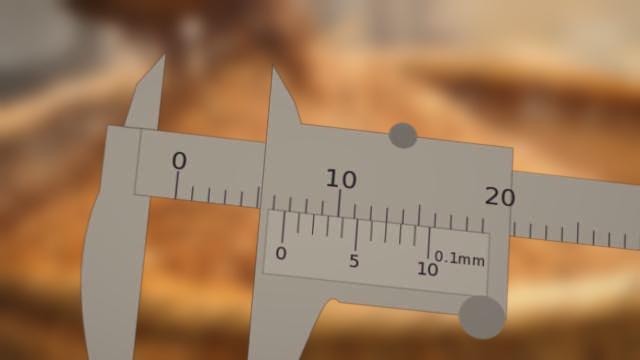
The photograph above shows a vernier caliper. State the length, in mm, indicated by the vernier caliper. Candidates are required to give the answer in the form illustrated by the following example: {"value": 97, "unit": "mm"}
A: {"value": 6.7, "unit": "mm"}
